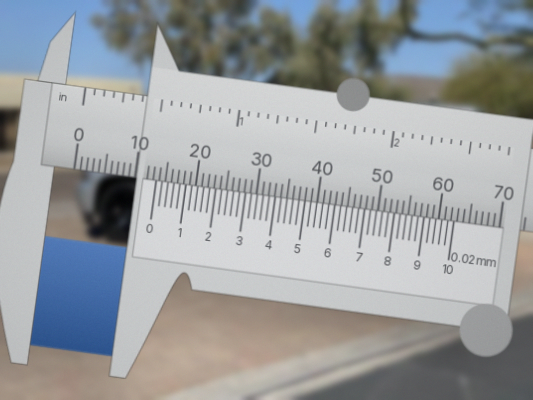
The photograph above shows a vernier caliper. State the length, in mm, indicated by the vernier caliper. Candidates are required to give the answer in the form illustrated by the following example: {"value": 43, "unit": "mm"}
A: {"value": 13.5, "unit": "mm"}
